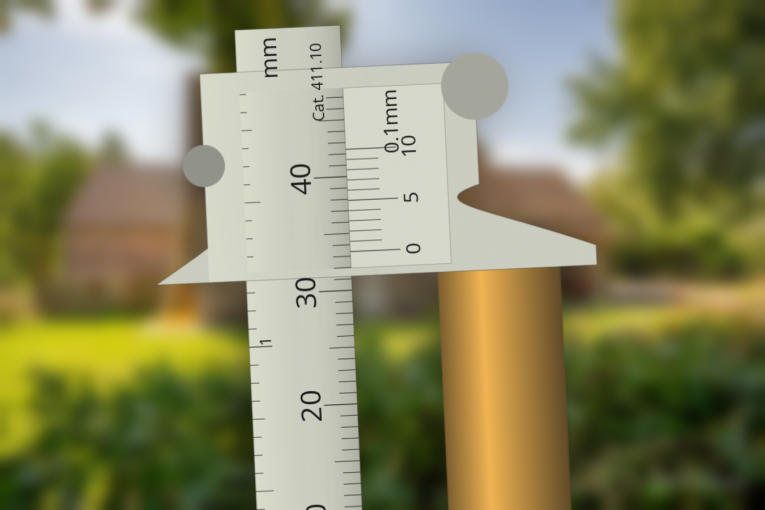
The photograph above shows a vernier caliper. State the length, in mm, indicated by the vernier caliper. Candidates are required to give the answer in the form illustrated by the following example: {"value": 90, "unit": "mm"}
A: {"value": 33.4, "unit": "mm"}
